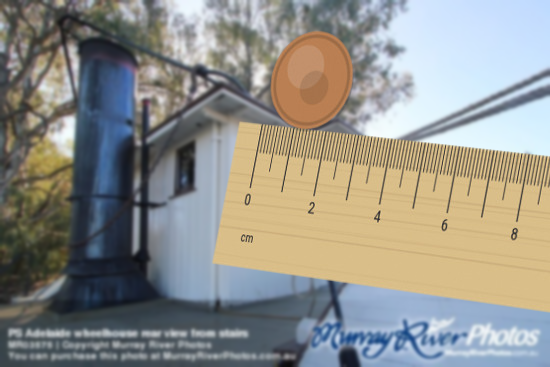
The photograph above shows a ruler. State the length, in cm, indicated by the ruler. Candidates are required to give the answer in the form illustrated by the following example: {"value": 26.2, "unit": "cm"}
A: {"value": 2.5, "unit": "cm"}
